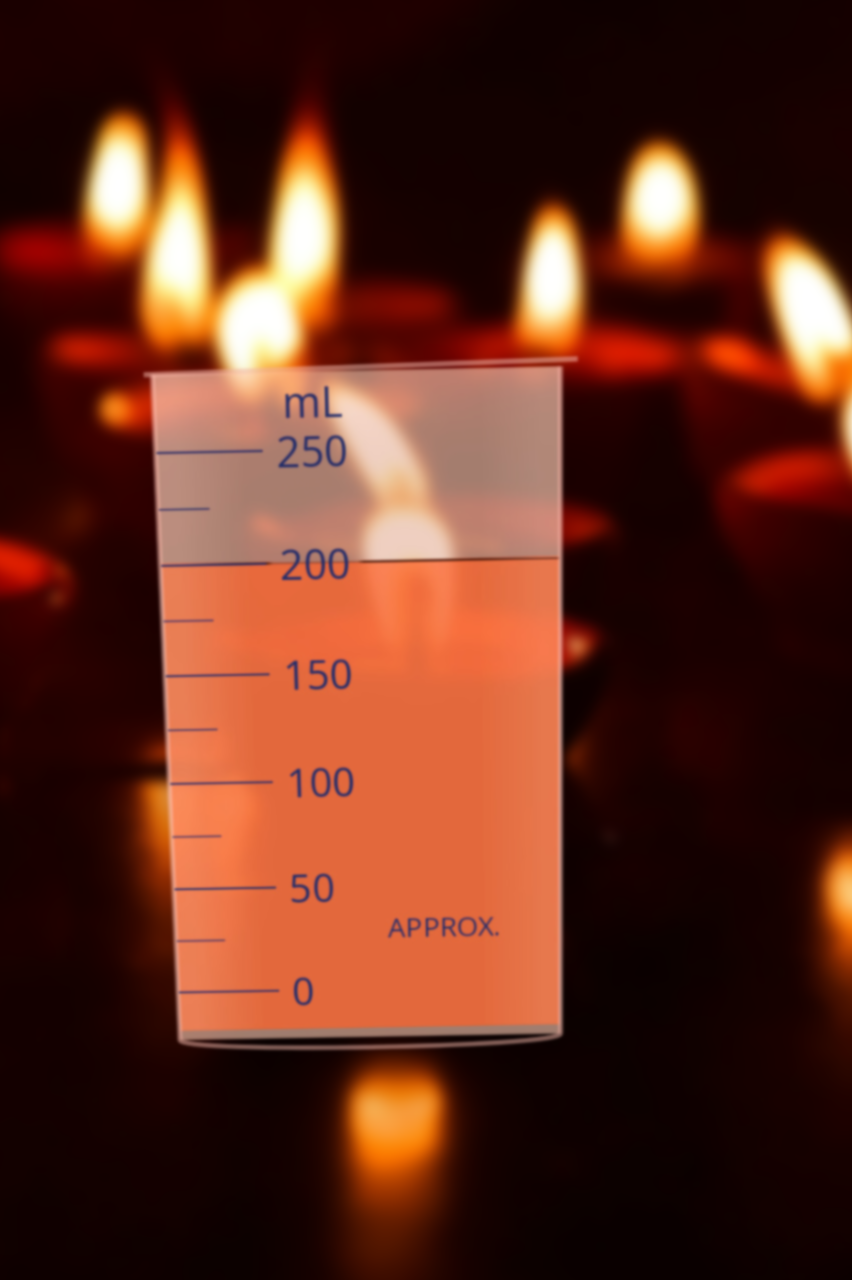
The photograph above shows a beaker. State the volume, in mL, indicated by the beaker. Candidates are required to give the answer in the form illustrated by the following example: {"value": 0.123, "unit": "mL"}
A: {"value": 200, "unit": "mL"}
